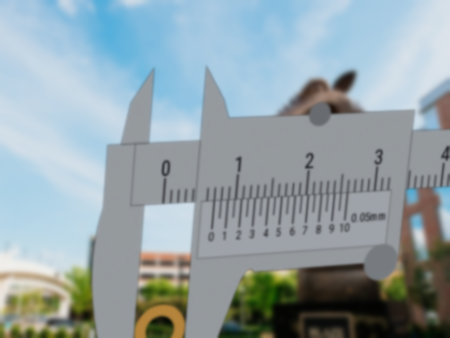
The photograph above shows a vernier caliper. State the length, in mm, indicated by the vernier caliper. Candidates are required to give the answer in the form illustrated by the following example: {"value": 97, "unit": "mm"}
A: {"value": 7.0, "unit": "mm"}
